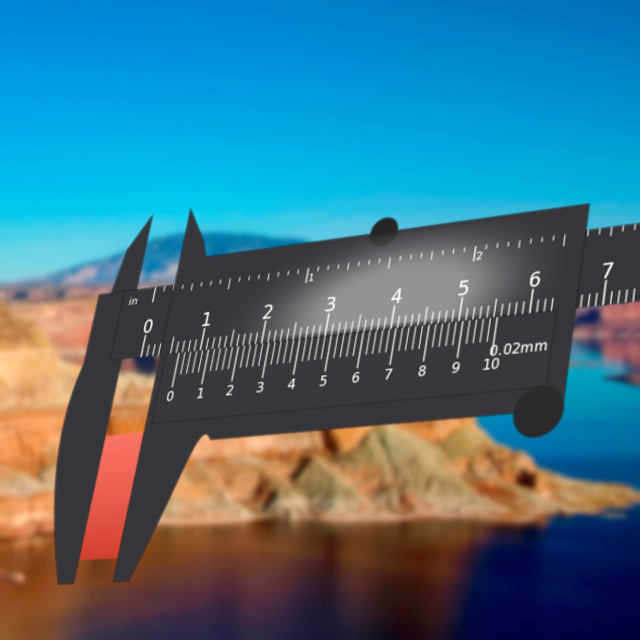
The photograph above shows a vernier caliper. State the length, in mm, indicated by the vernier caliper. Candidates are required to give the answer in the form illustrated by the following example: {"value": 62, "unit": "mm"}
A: {"value": 6.5, "unit": "mm"}
